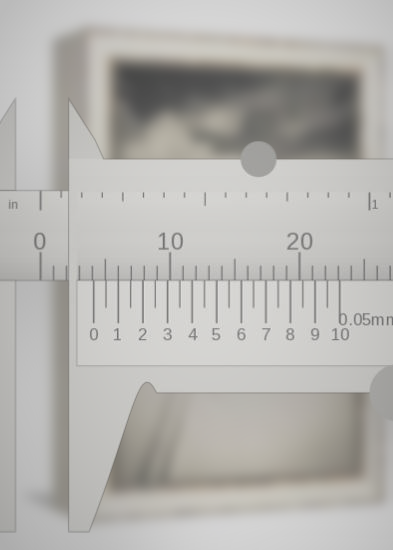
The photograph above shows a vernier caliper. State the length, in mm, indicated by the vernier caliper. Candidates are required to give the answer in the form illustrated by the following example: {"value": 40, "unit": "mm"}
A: {"value": 4.1, "unit": "mm"}
